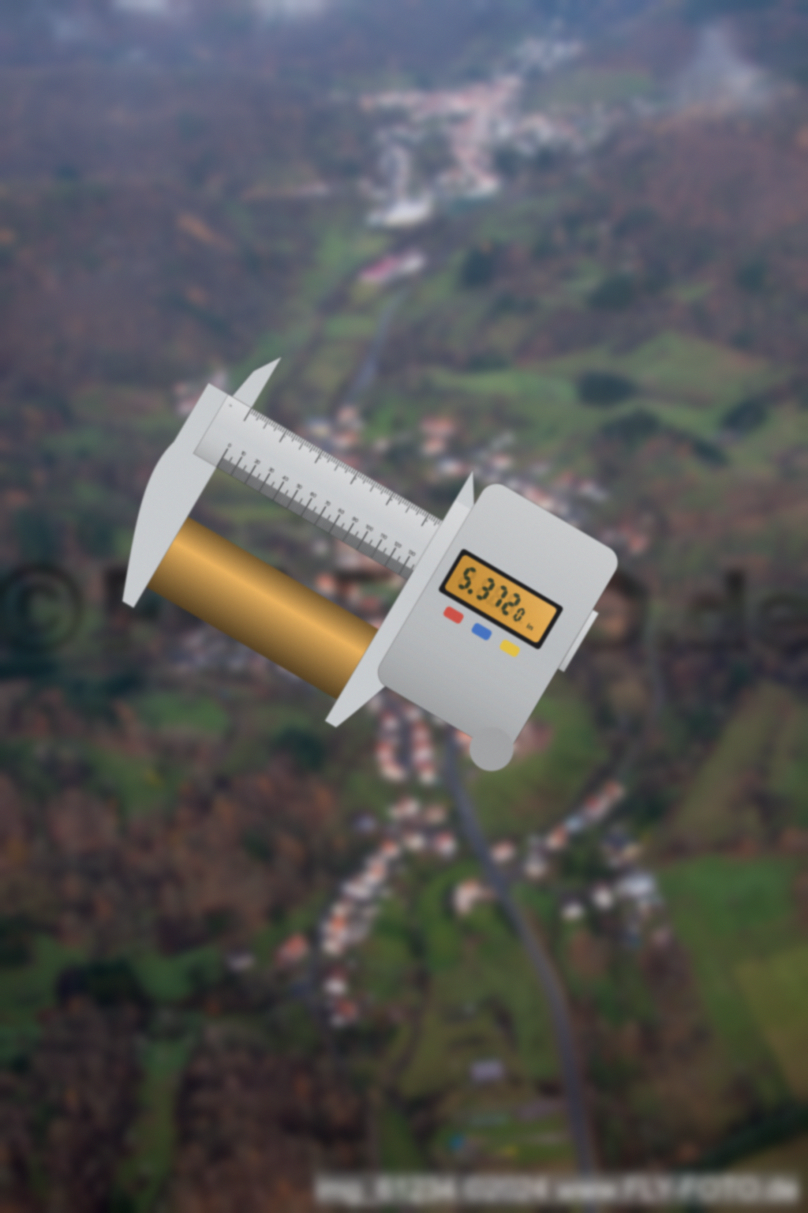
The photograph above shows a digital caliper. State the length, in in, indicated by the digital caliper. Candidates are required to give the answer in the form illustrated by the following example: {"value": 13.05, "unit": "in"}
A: {"value": 5.3720, "unit": "in"}
